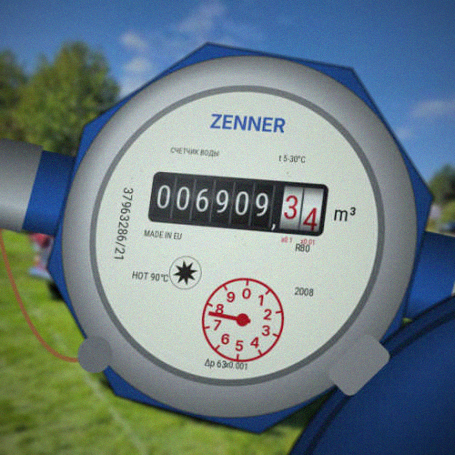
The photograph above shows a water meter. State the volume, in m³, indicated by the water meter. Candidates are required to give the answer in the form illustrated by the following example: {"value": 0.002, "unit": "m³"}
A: {"value": 6909.337, "unit": "m³"}
